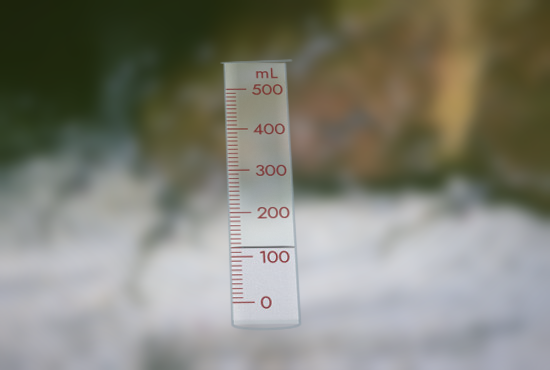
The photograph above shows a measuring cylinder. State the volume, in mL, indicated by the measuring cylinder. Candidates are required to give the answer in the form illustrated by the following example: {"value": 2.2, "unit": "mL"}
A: {"value": 120, "unit": "mL"}
